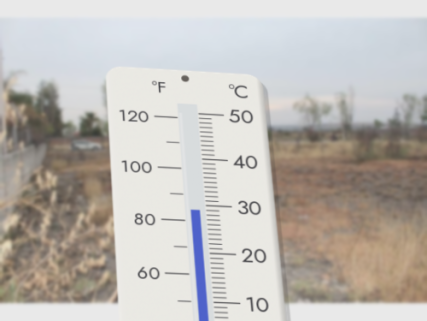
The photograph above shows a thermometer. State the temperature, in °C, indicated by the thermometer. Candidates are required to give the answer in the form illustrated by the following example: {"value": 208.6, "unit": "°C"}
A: {"value": 29, "unit": "°C"}
